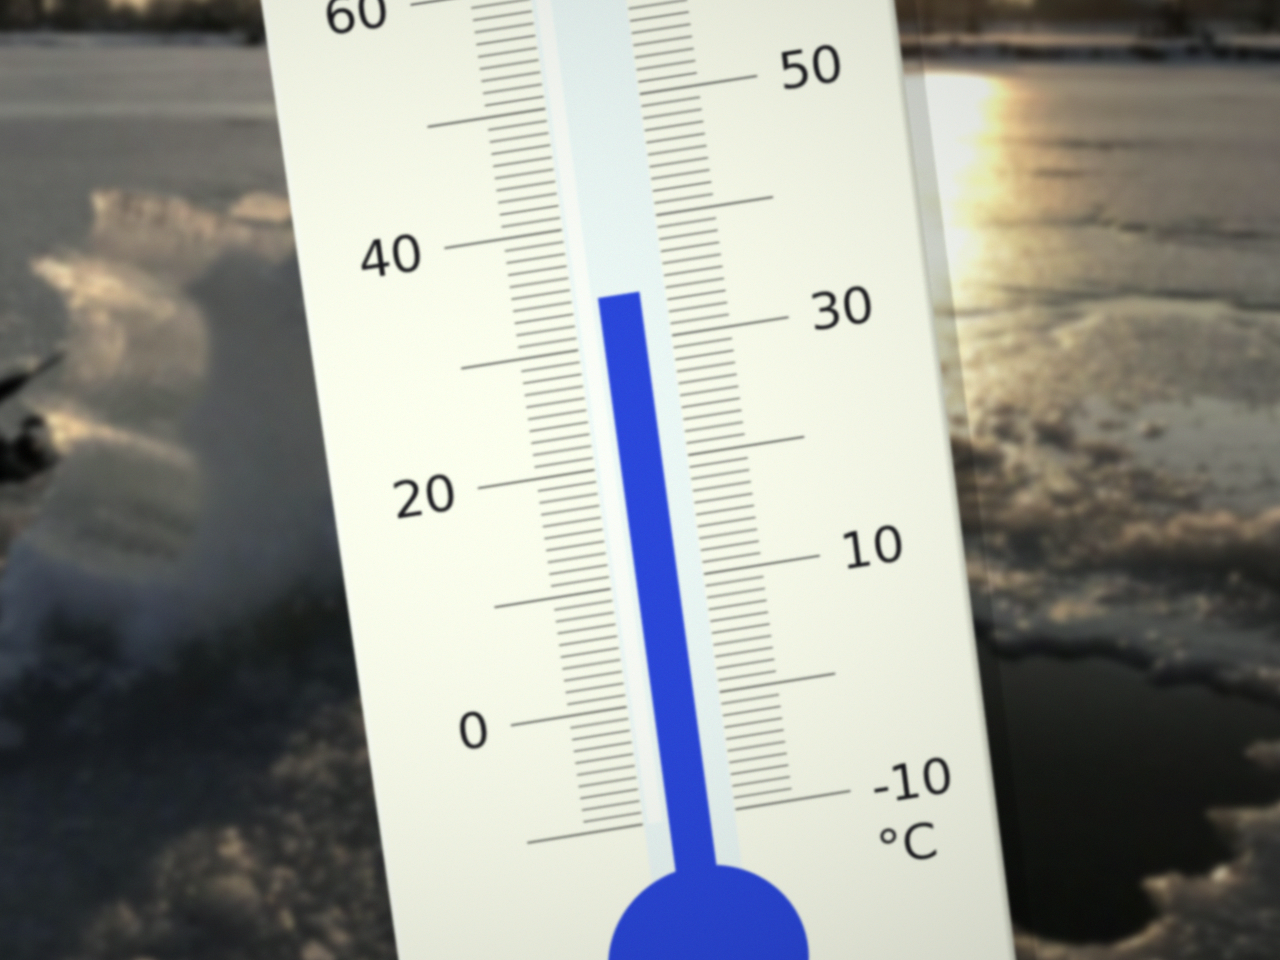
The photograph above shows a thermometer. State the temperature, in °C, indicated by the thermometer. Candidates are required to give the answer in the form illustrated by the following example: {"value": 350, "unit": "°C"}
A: {"value": 34, "unit": "°C"}
